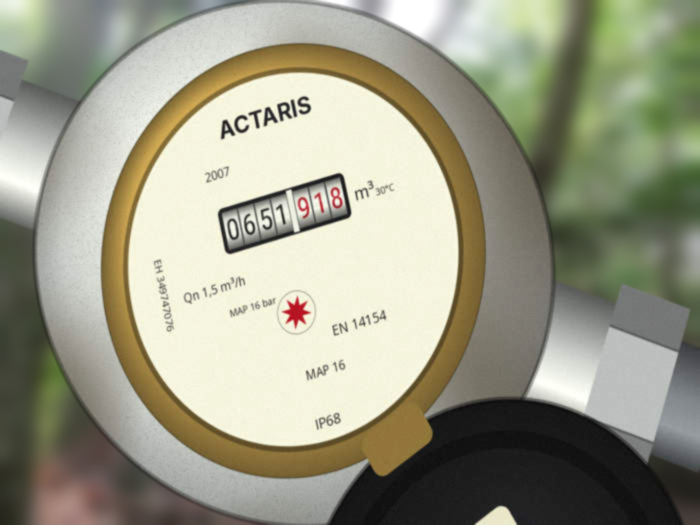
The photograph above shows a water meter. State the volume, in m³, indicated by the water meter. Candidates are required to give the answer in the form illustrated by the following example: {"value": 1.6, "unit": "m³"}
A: {"value": 651.918, "unit": "m³"}
